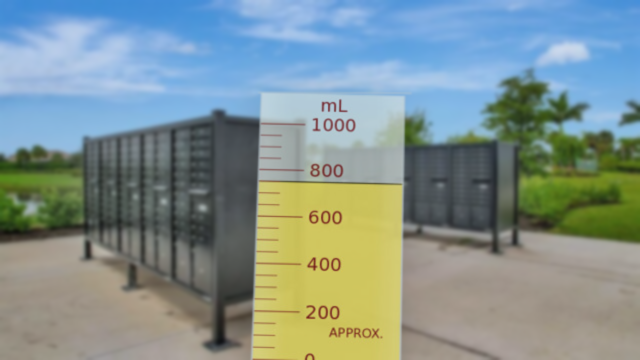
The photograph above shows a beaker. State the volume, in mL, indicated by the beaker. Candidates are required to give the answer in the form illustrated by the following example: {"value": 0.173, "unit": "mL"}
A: {"value": 750, "unit": "mL"}
